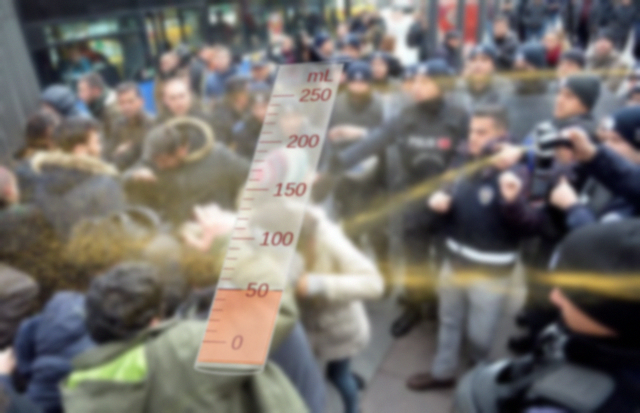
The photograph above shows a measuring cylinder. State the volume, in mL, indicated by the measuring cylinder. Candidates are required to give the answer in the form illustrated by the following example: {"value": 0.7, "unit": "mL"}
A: {"value": 50, "unit": "mL"}
